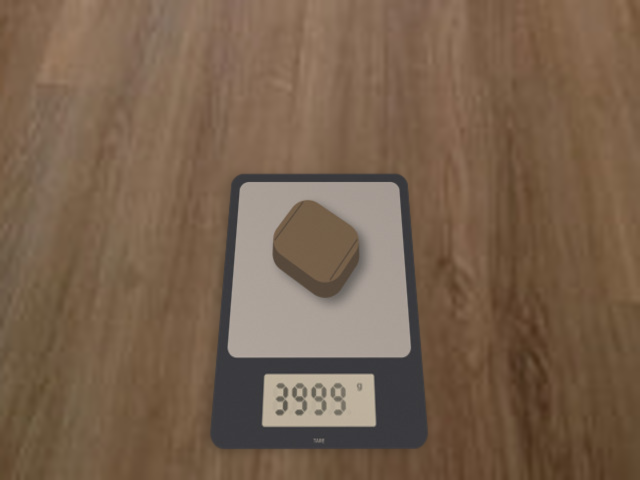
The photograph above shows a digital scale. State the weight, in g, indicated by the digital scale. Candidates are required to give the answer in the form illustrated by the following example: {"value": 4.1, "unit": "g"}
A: {"value": 3999, "unit": "g"}
